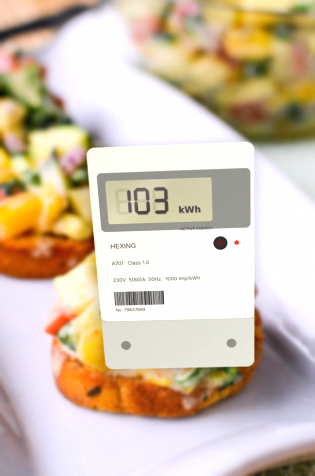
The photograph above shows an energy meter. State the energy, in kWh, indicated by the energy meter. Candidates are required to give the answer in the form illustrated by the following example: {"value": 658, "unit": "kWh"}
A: {"value": 103, "unit": "kWh"}
